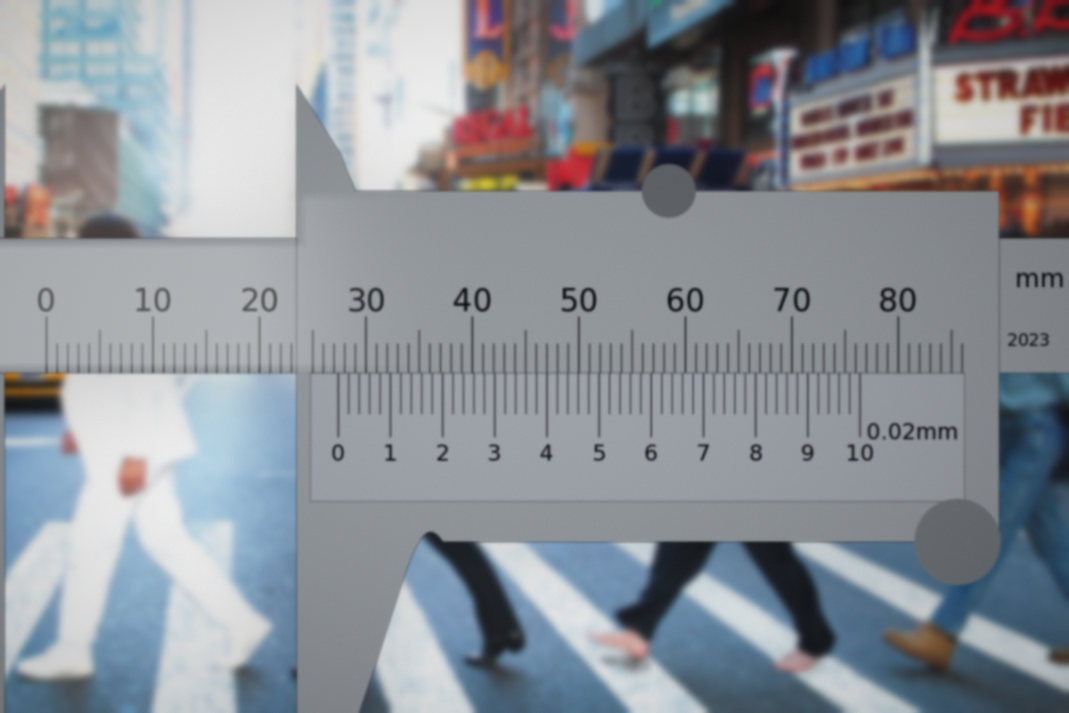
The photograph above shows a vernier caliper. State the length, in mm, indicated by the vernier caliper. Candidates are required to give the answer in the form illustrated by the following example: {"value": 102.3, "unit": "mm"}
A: {"value": 27.4, "unit": "mm"}
